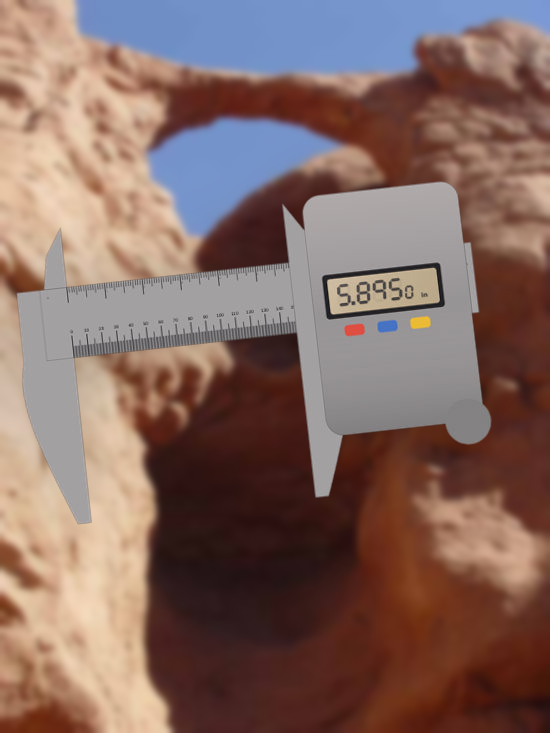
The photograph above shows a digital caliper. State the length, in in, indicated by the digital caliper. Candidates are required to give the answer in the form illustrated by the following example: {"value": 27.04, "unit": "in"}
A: {"value": 5.8950, "unit": "in"}
